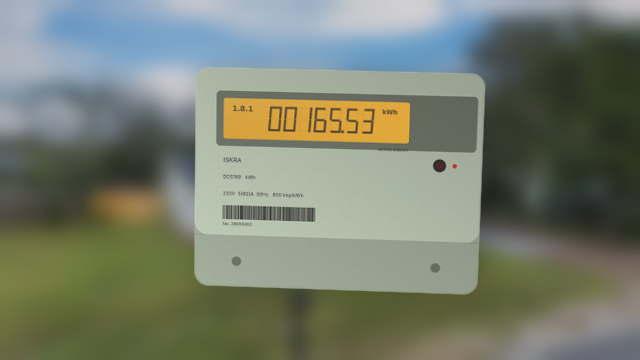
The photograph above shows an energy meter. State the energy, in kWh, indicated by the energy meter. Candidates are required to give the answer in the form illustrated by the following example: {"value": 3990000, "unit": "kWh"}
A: {"value": 165.53, "unit": "kWh"}
